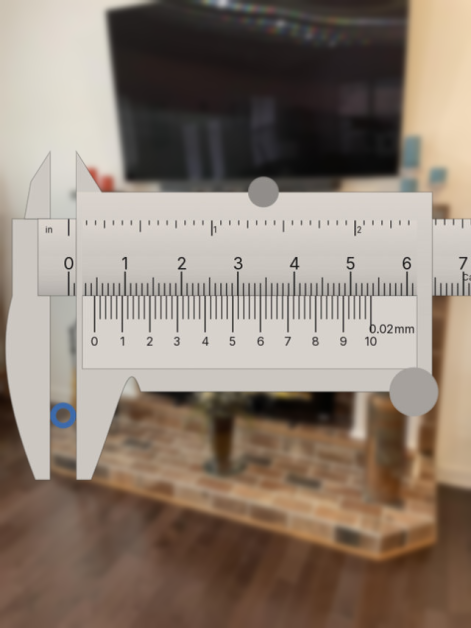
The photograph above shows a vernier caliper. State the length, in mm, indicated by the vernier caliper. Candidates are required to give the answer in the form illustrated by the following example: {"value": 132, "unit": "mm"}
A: {"value": 4.6, "unit": "mm"}
